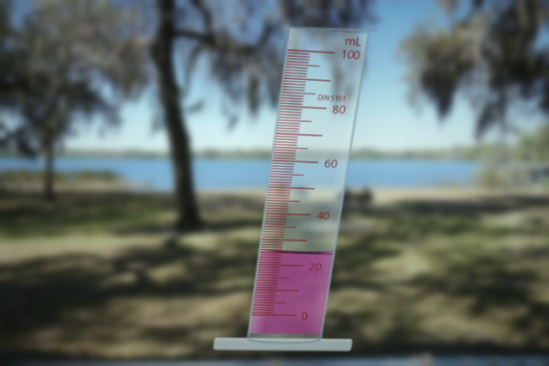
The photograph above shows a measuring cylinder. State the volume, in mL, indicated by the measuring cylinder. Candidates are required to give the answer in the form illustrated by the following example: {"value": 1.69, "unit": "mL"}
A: {"value": 25, "unit": "mL"}
